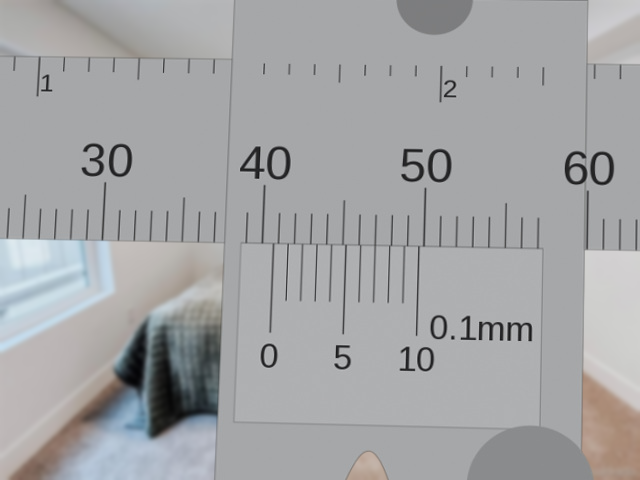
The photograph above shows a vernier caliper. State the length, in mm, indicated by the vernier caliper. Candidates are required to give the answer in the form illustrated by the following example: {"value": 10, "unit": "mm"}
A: {"value": 40.7, "unit": "mm"}
